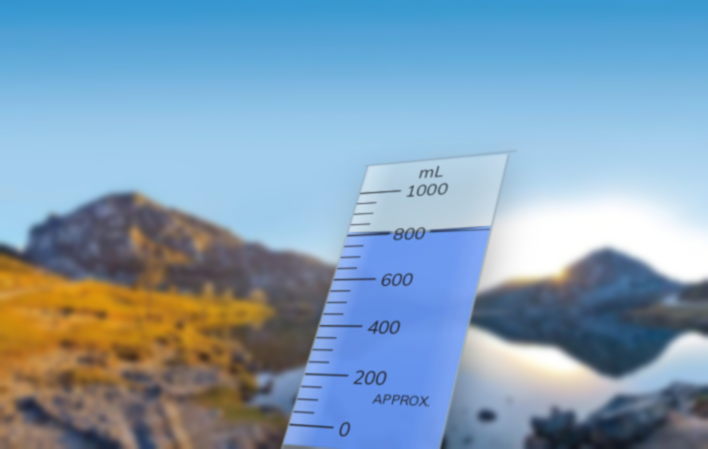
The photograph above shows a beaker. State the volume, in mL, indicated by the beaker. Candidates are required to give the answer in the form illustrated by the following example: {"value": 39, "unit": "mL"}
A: {"value": 800, "unit": "mL"}
